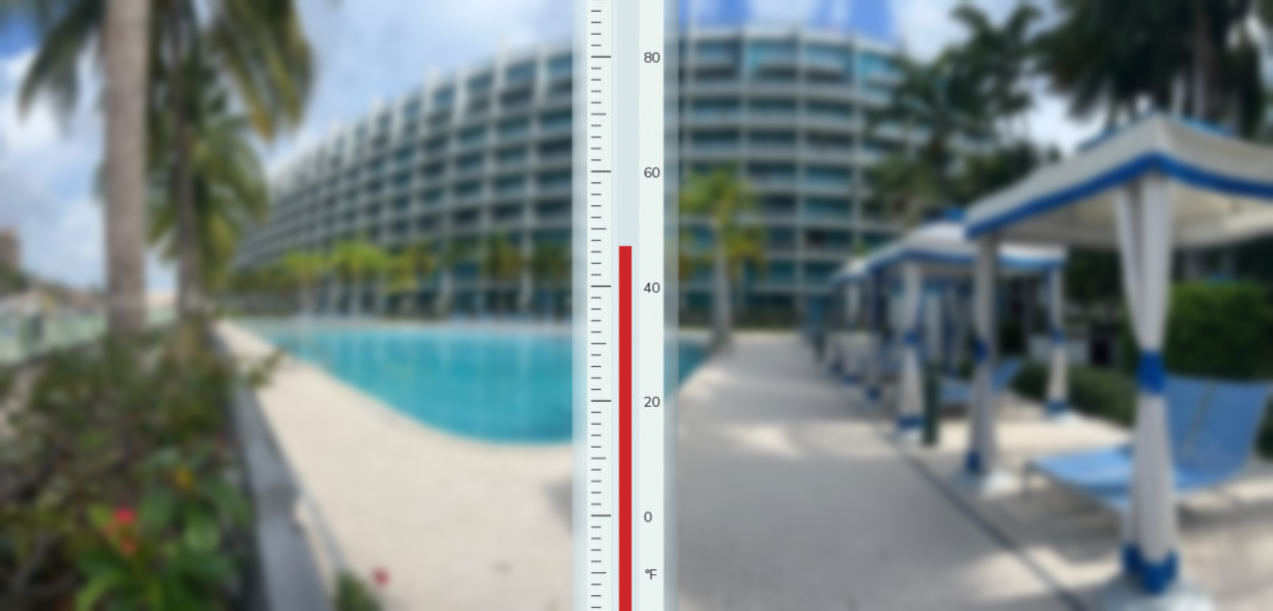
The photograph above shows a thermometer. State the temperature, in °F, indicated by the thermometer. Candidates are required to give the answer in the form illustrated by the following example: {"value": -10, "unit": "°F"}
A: {"value": 47, "unit": "°F"}
